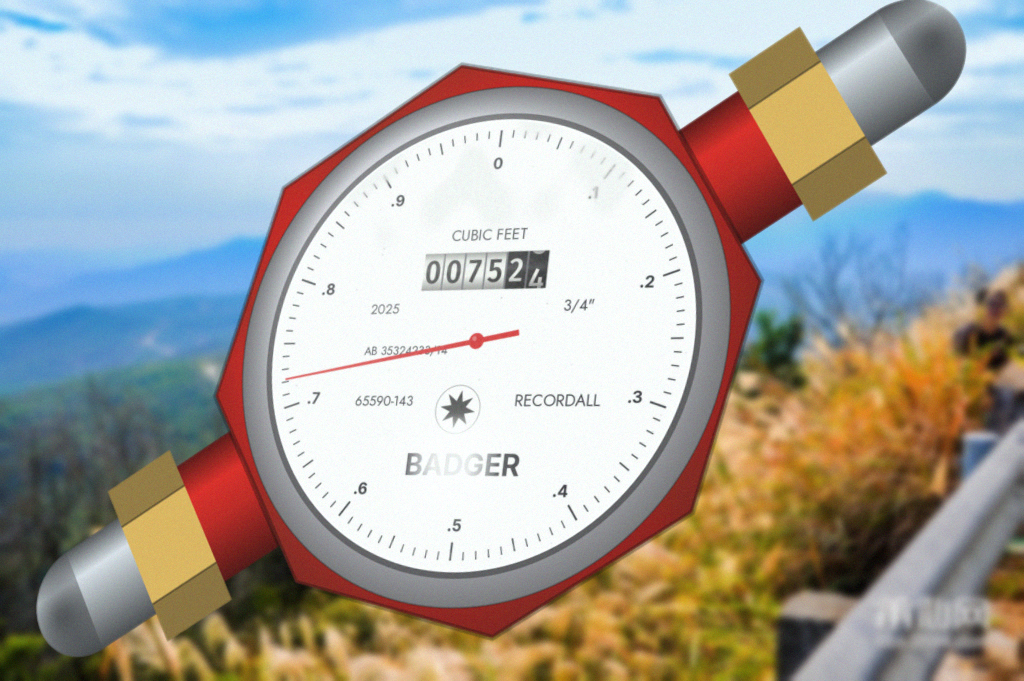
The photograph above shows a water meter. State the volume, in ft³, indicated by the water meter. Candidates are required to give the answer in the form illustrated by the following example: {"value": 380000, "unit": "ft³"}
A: {"value": 7523.72, "unit": "ft³"}
